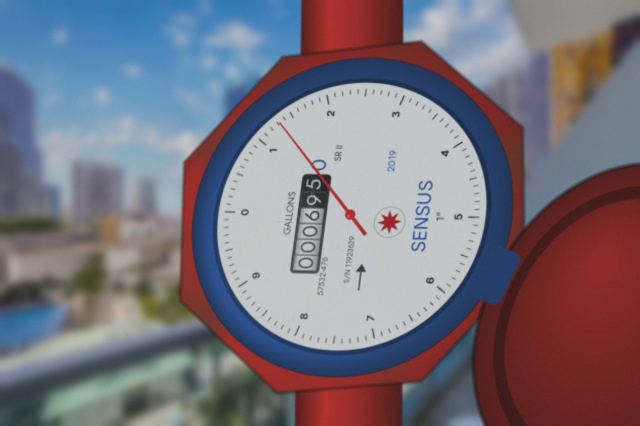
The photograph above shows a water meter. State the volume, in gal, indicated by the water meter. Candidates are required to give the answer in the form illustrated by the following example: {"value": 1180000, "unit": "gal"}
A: {"value": 6951.3, "unit": "gal"}
